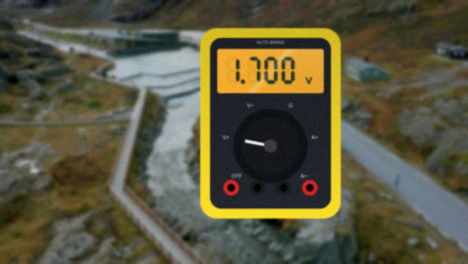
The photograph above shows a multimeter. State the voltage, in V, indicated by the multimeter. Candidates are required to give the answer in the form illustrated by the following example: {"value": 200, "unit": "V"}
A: {"value": 1.700, "unit": "V"}
